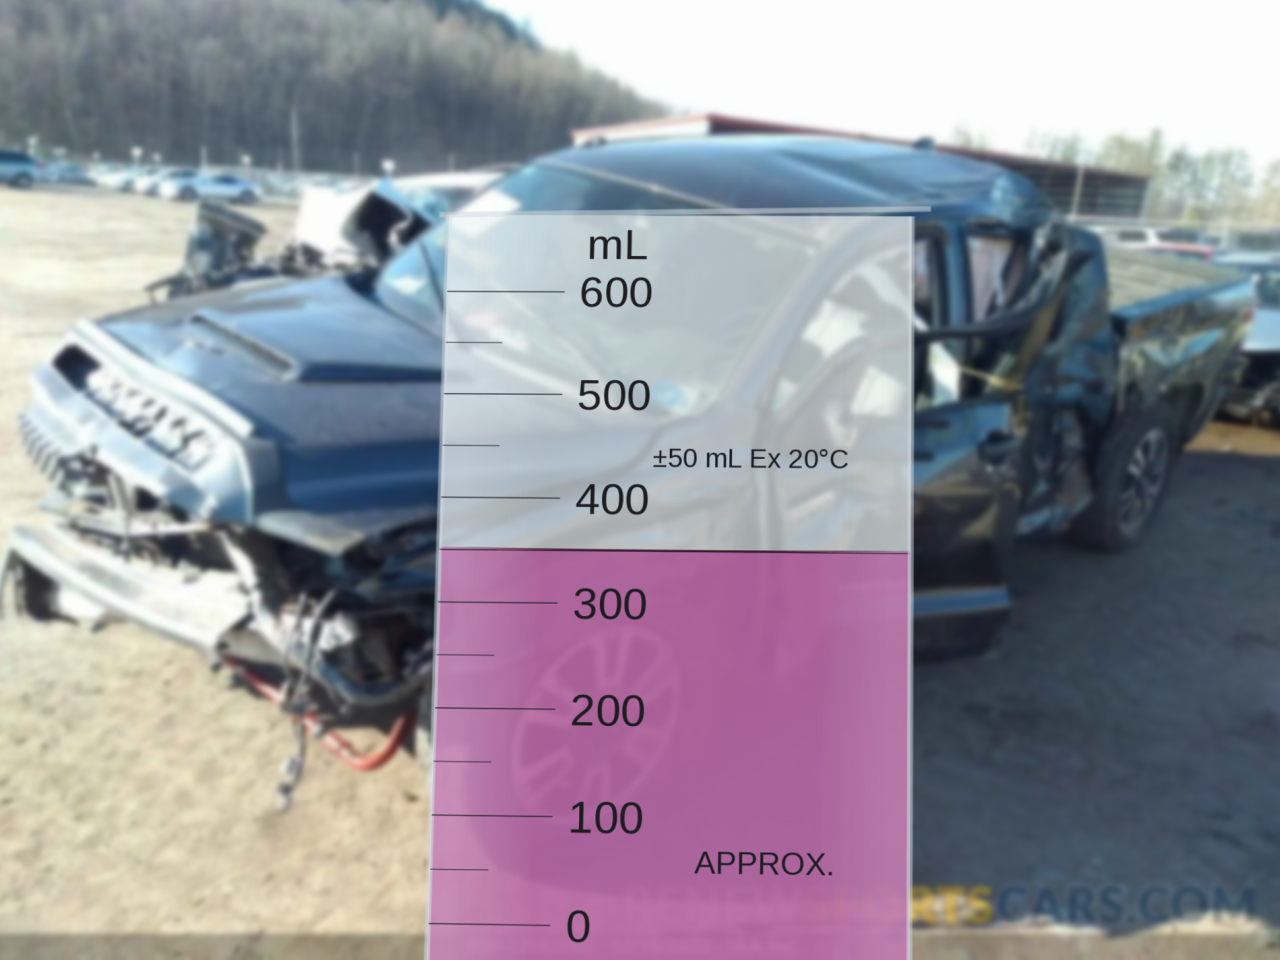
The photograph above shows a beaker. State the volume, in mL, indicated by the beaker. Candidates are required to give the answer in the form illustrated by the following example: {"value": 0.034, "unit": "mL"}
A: {"value": 350, "unit": "mL"}
